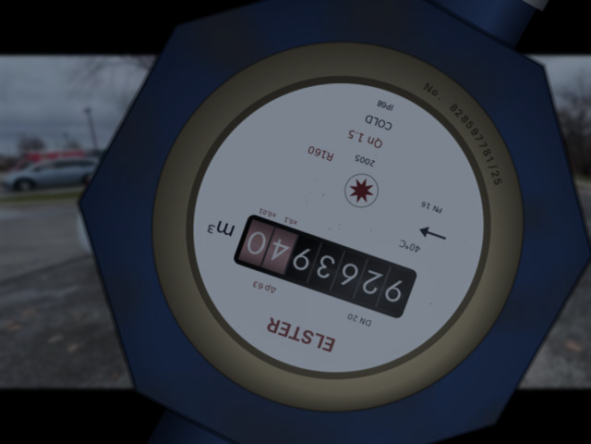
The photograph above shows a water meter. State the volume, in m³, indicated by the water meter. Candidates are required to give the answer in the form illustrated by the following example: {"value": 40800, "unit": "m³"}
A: {"value": 92639.40, "unit": "m³"}
